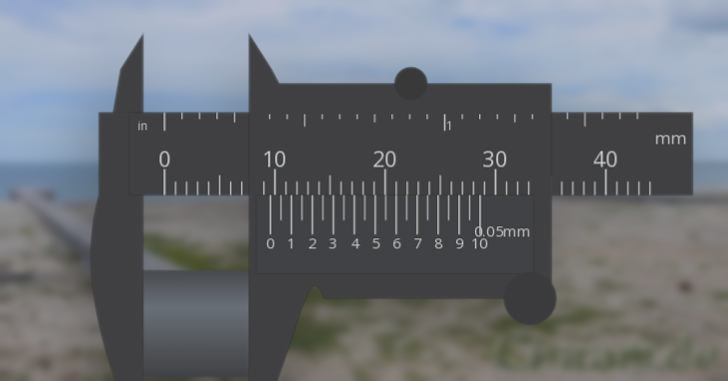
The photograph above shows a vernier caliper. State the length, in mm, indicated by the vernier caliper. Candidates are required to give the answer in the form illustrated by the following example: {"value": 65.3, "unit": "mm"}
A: {"value": 9.6, "unit": "mm"}
